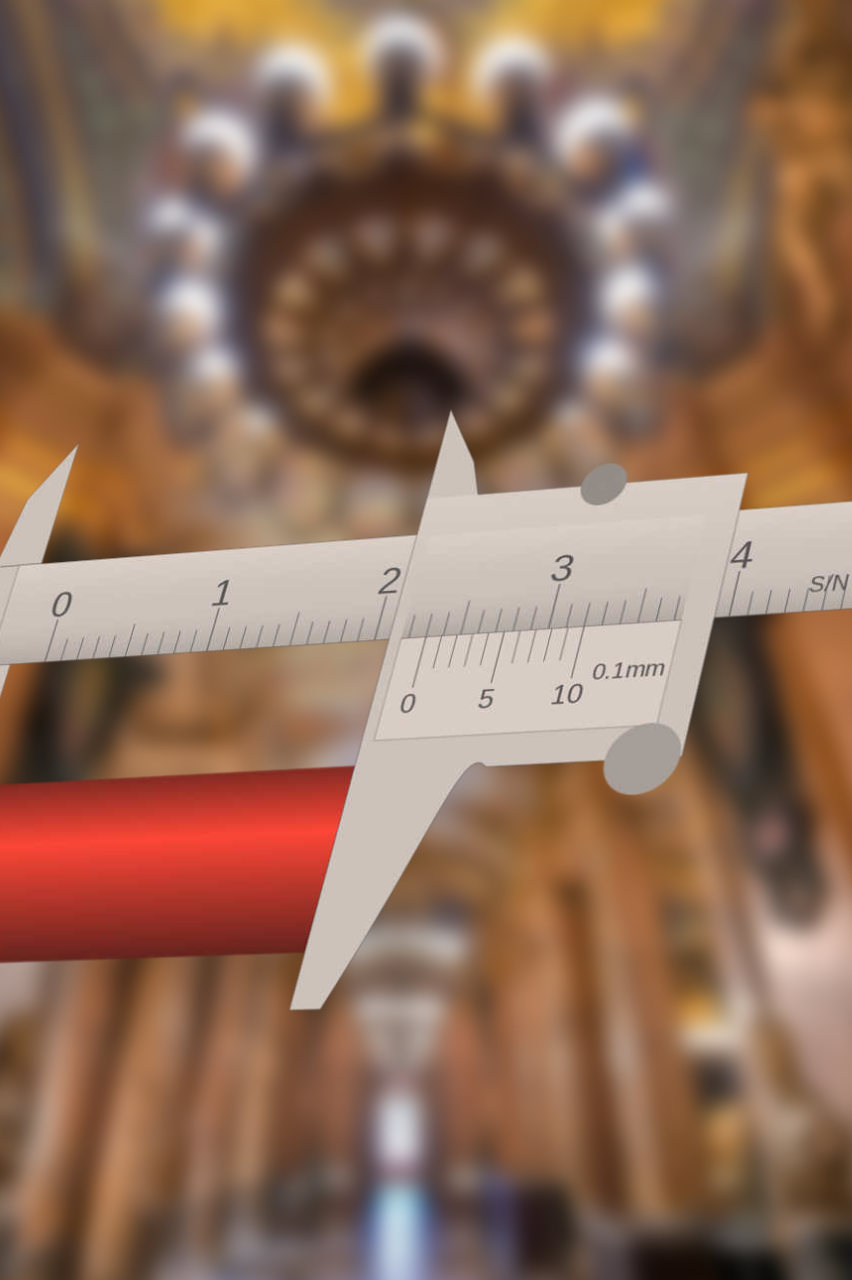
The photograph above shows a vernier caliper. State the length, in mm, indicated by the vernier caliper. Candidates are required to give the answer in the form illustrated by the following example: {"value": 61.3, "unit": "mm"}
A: {"value": 23.0, "unit": "mm"}
